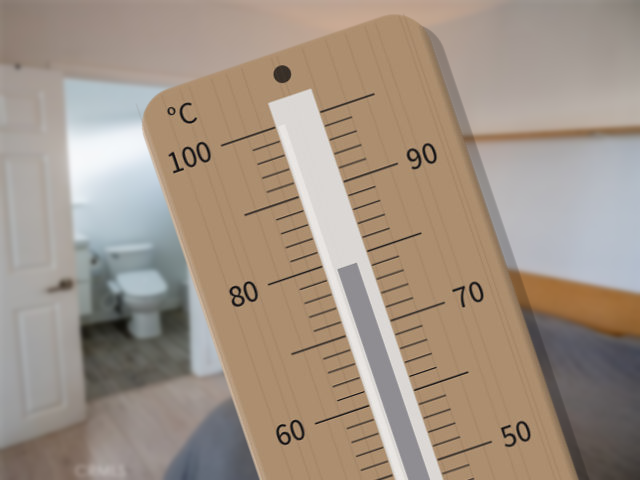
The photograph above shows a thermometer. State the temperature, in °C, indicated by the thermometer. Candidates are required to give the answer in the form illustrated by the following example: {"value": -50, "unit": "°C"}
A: {"value": 79, "unit": "°C"}
